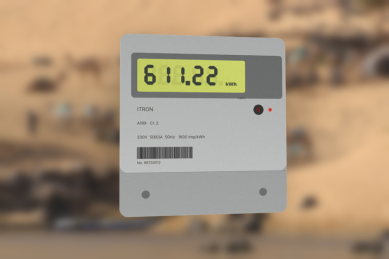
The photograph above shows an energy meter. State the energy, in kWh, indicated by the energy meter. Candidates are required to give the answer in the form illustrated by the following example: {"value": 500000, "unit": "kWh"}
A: {"value": 611.22, "unit": "kWh"}
